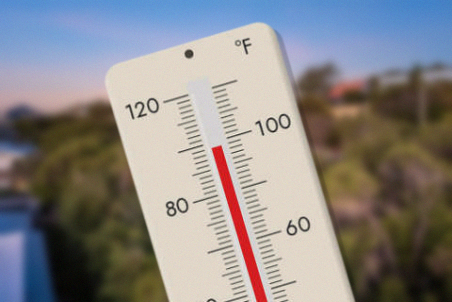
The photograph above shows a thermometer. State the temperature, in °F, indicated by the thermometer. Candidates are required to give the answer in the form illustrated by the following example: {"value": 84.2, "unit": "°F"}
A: {"value": 98, "unit": "°F"}
